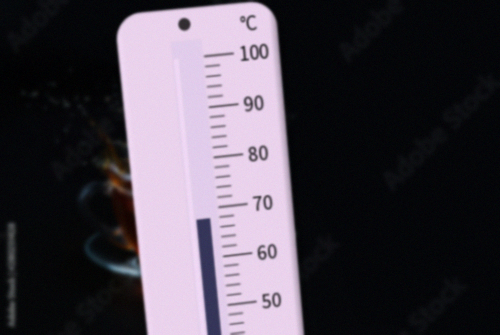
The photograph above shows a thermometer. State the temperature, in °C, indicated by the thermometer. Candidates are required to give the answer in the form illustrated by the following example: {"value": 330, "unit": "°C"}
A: {"value": 68, "unit": "°C"}
